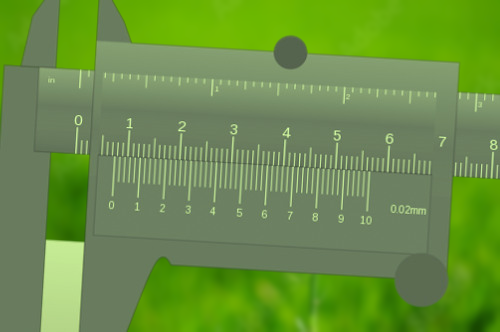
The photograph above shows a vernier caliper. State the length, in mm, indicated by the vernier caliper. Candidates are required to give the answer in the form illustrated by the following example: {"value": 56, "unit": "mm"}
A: {"value": 7.5, "unit": "mm"}
